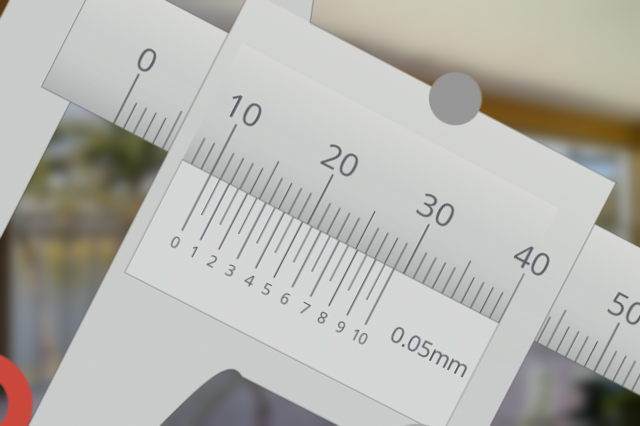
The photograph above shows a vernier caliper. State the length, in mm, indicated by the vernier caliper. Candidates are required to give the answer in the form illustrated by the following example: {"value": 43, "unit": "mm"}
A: {"value": 10.0, "unit": "mm"}
